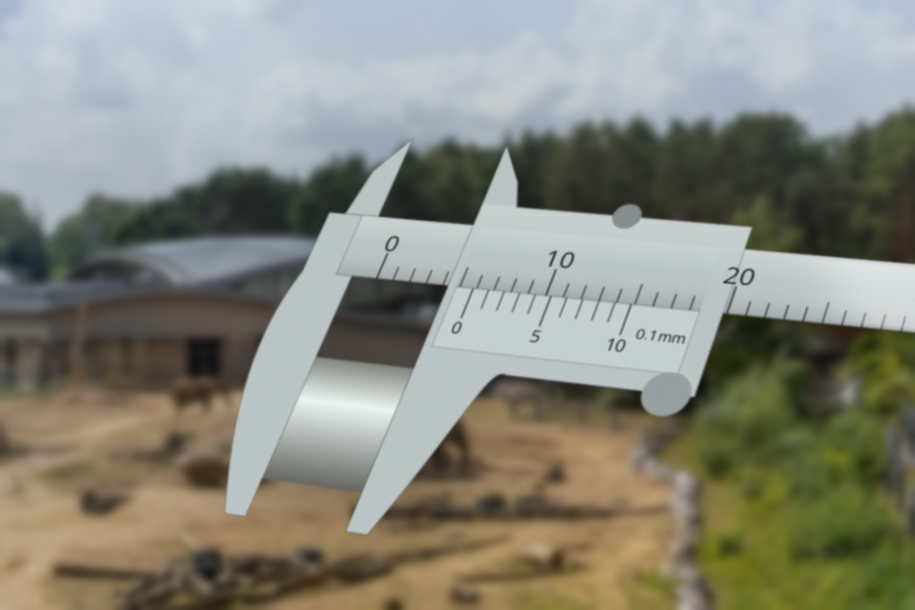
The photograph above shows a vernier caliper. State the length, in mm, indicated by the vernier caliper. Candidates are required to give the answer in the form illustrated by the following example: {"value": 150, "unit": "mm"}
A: {"value": 5.8, "unit": "mm"}
